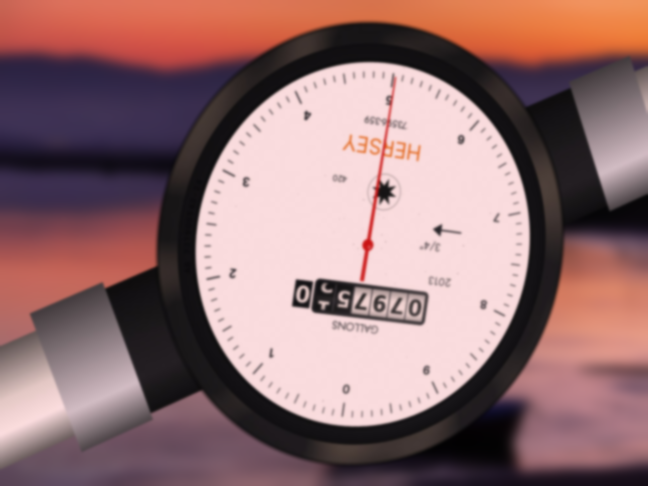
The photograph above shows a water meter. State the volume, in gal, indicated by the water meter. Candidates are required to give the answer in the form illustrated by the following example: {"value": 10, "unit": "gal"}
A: {"value": 797515.0, "unit": "gal"}
